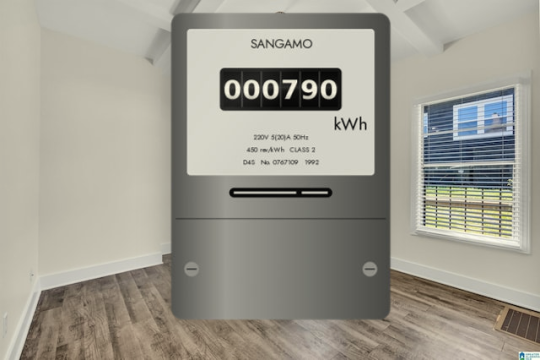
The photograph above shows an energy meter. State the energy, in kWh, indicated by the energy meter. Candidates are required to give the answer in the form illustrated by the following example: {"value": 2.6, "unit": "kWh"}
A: {"value": 790, "unit": "kWh"}
